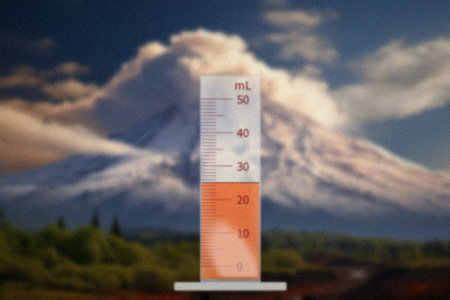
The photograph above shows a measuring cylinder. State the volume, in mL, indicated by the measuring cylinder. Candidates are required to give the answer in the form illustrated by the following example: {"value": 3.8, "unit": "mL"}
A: {"value": 25, "unit": "mL"}
